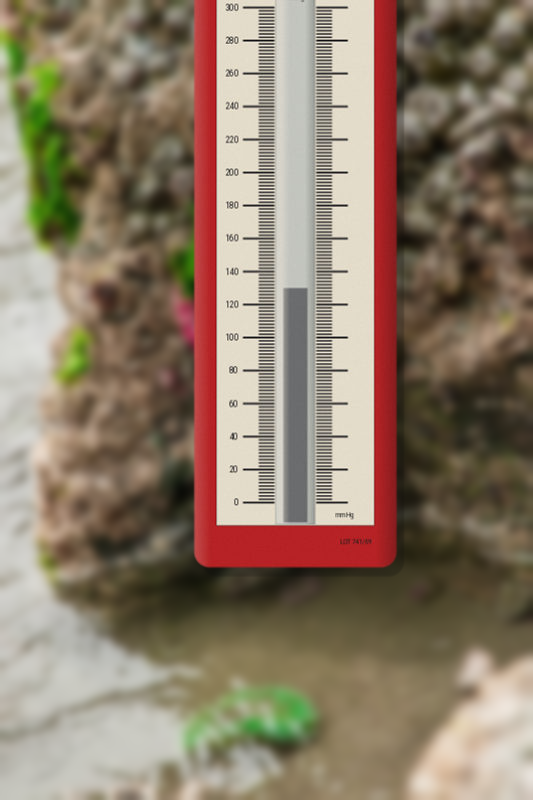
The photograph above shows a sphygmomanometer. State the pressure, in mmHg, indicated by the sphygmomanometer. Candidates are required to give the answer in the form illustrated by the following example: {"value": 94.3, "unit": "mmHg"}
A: {"value": 130, "unit": "mmHg"}
